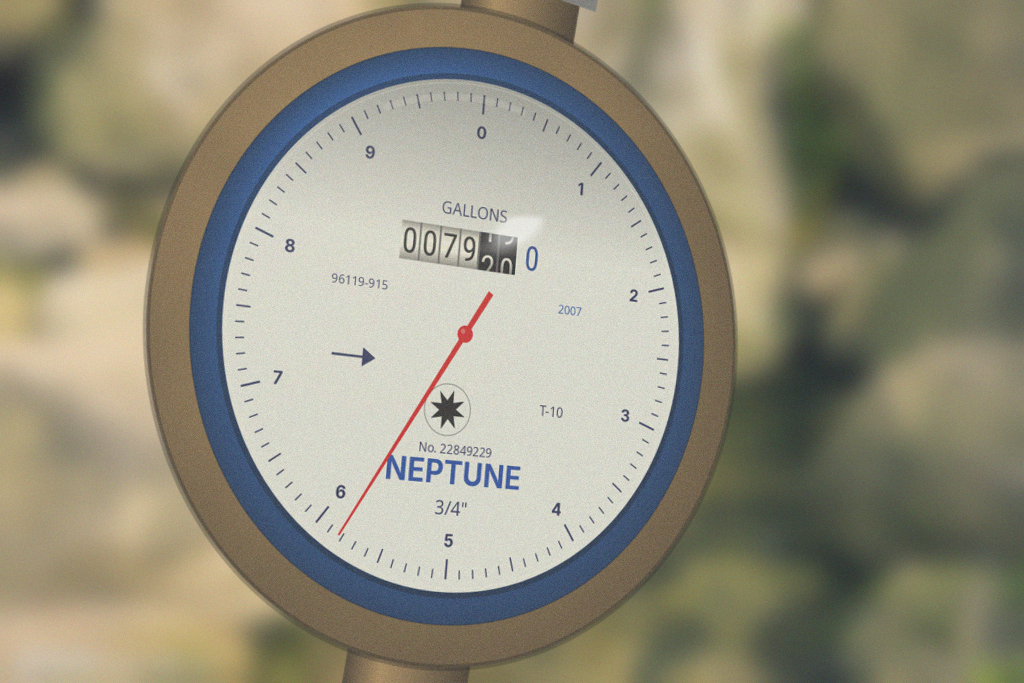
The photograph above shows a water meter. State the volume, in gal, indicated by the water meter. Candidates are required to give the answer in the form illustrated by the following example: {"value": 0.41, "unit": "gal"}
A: {"value": 79195.8, "unit": "gal"}
